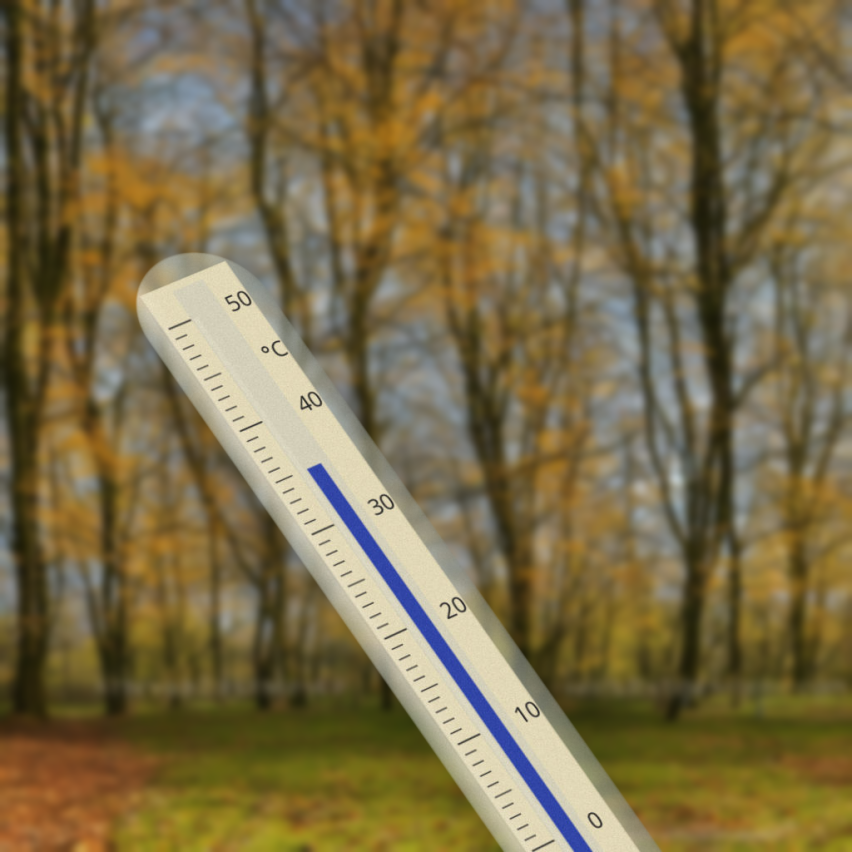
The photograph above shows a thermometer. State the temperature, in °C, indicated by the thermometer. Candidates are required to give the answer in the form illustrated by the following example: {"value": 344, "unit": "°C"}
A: {"value": 35, "unit": "°C"}
